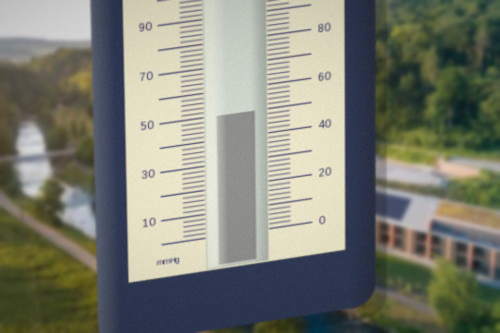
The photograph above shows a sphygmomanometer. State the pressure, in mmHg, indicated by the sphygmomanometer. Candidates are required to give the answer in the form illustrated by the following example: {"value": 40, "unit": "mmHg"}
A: {"value": 50, "unit": "mmHg"}
